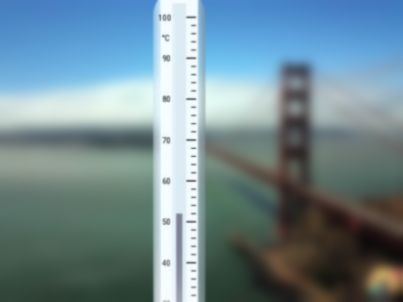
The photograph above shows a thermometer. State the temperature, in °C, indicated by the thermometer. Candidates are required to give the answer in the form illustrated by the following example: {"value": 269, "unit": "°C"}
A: {"value": 52, "unit": "°C"}
